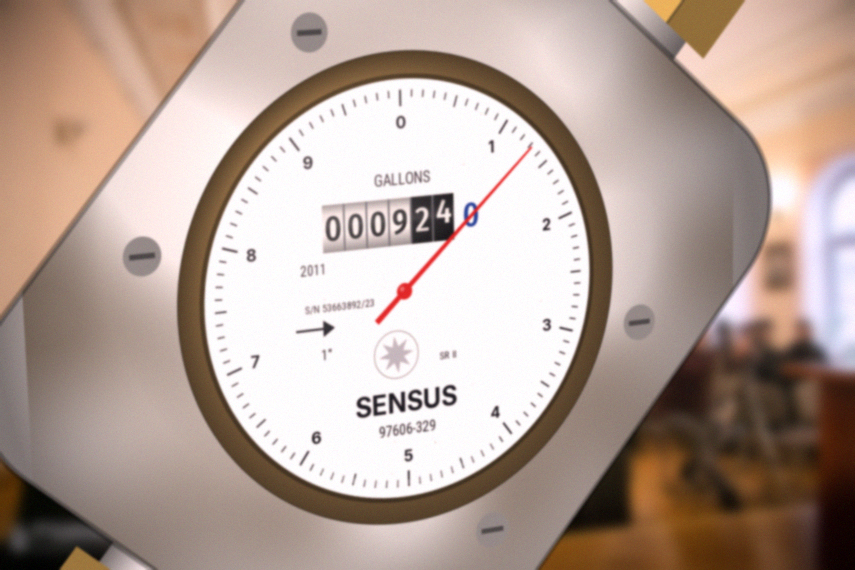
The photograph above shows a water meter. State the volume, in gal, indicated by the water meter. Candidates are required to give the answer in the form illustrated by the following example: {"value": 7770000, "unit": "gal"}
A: {"value": 9241.3, "unit": "gal"}
